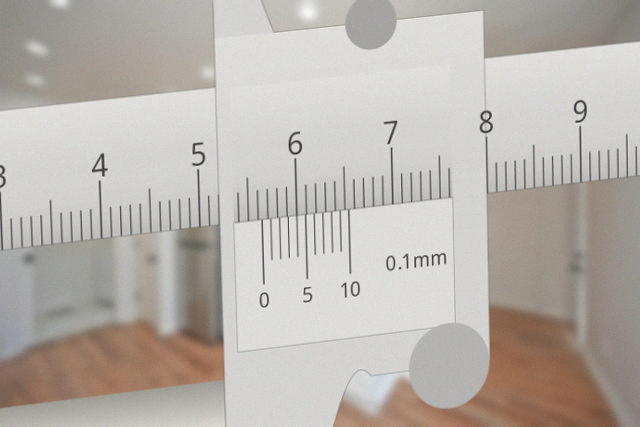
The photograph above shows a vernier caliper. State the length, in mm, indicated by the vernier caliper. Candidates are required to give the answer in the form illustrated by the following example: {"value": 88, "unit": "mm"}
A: {"value": 56.4, "unit": "mm"}
